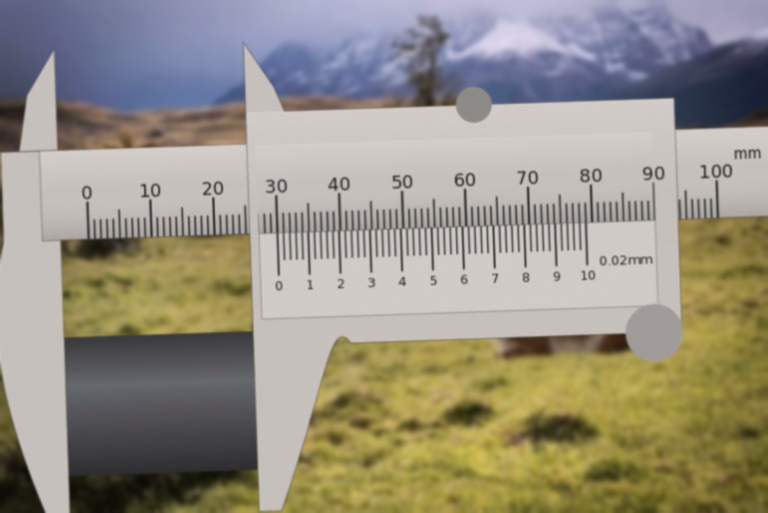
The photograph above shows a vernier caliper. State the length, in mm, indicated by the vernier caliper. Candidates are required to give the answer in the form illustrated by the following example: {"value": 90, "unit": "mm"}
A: {"value": 30.0, "unit": "mm"}
